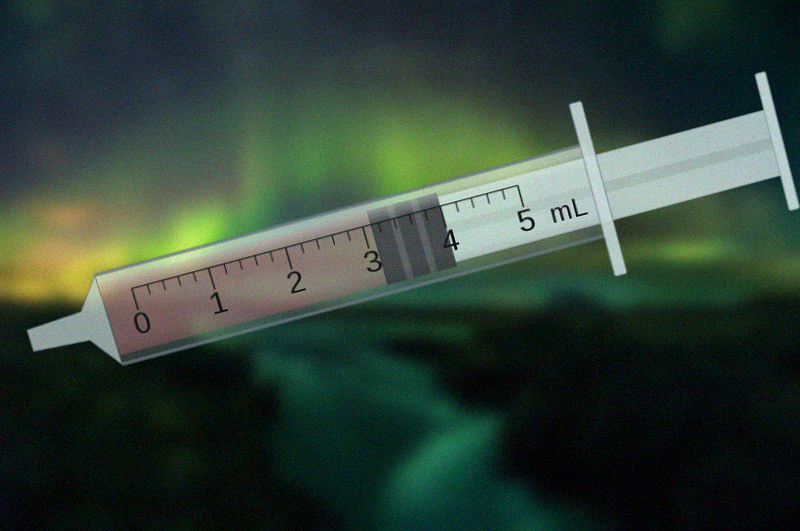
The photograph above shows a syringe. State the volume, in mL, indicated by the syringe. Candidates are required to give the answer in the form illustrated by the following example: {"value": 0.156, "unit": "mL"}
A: {"value": 3.1, "unit": "mL"}
